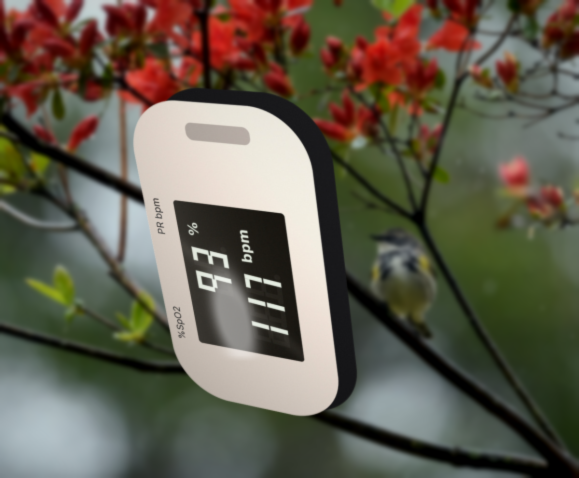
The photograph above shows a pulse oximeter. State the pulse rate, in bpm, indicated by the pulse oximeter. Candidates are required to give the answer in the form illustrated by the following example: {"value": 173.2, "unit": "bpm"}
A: {"value": 117, "unit": "bpm"}
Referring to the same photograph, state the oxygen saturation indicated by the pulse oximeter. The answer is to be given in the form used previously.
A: {"value": 93, "unit": "%"}
